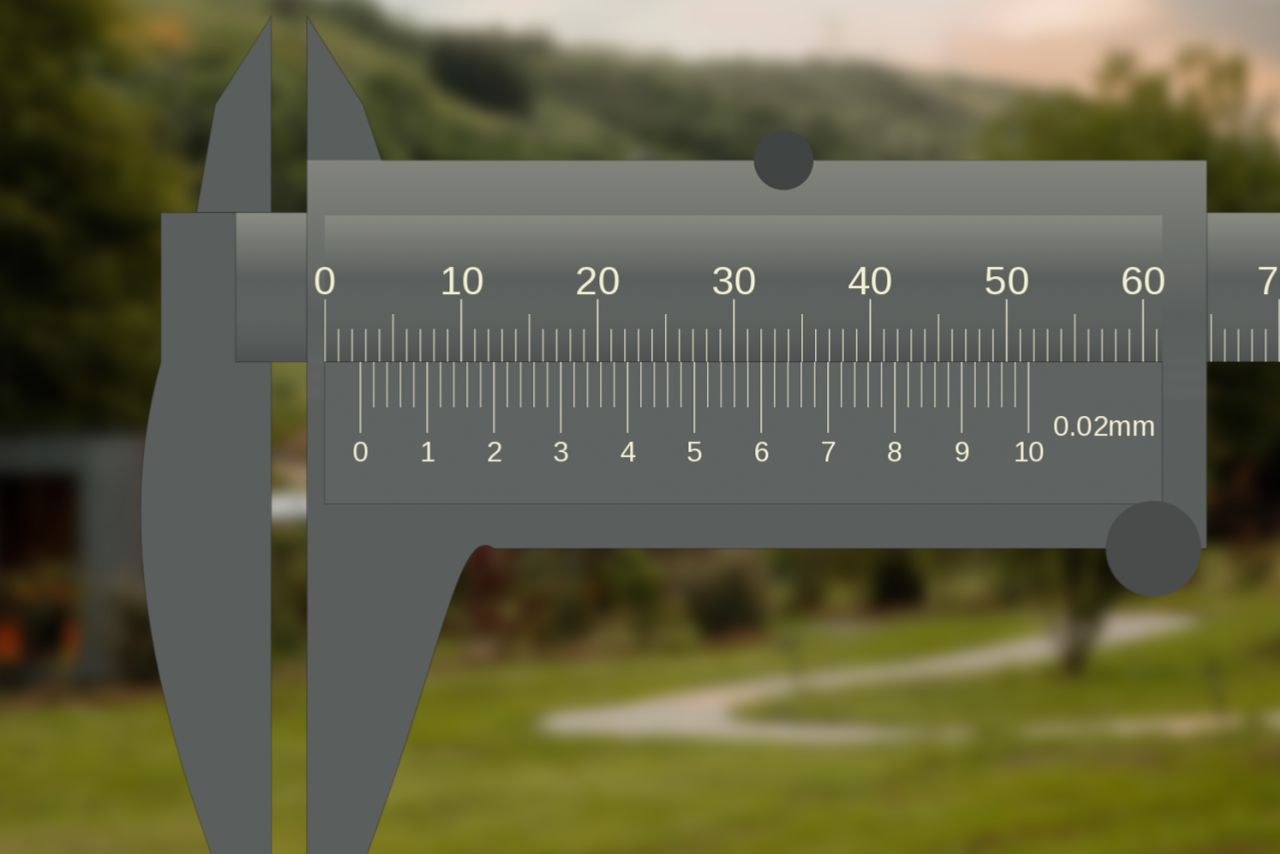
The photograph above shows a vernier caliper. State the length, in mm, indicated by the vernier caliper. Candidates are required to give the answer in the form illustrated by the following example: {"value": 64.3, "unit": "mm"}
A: {"value": 2.6, "unit": "mm"}
